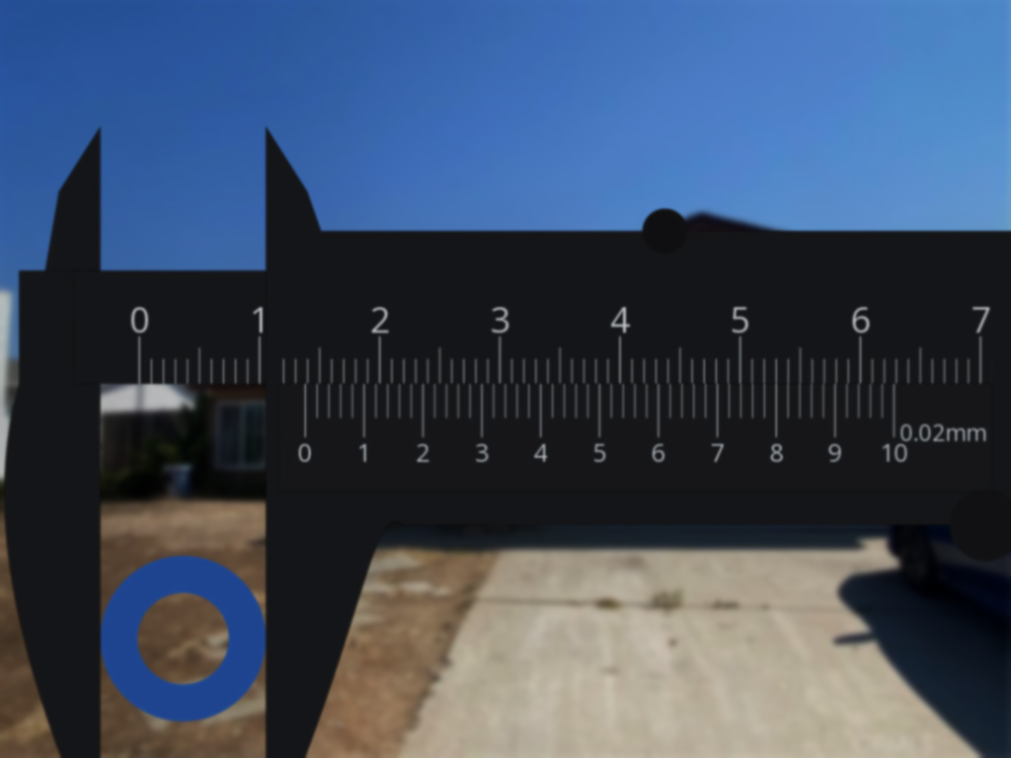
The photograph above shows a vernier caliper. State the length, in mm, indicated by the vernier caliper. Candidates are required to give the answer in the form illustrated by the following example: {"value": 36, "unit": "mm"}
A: {"value": 13.8, "unit": "mm"}
